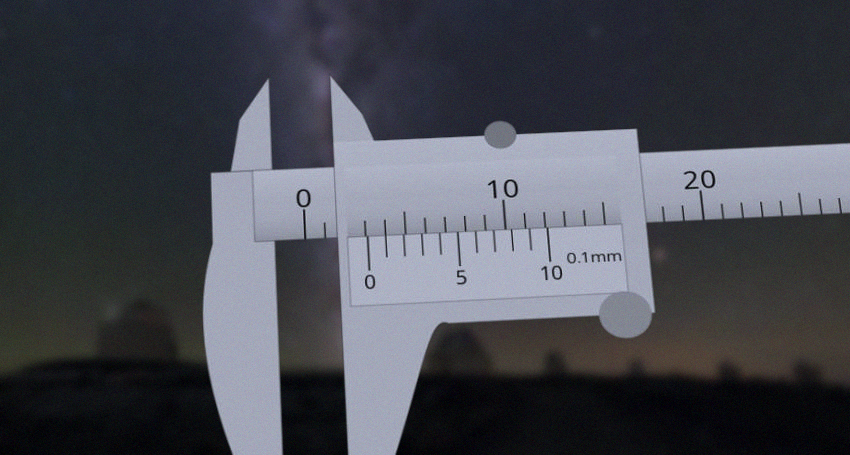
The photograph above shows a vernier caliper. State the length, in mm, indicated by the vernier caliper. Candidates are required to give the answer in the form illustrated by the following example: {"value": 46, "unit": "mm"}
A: {"value": 3.1, "unit": "mm"}
